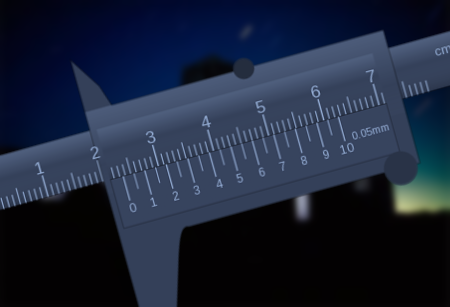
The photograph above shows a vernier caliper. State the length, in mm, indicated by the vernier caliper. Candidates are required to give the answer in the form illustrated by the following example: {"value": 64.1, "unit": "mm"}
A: {"value": 23.6, "unit": "mm"}
